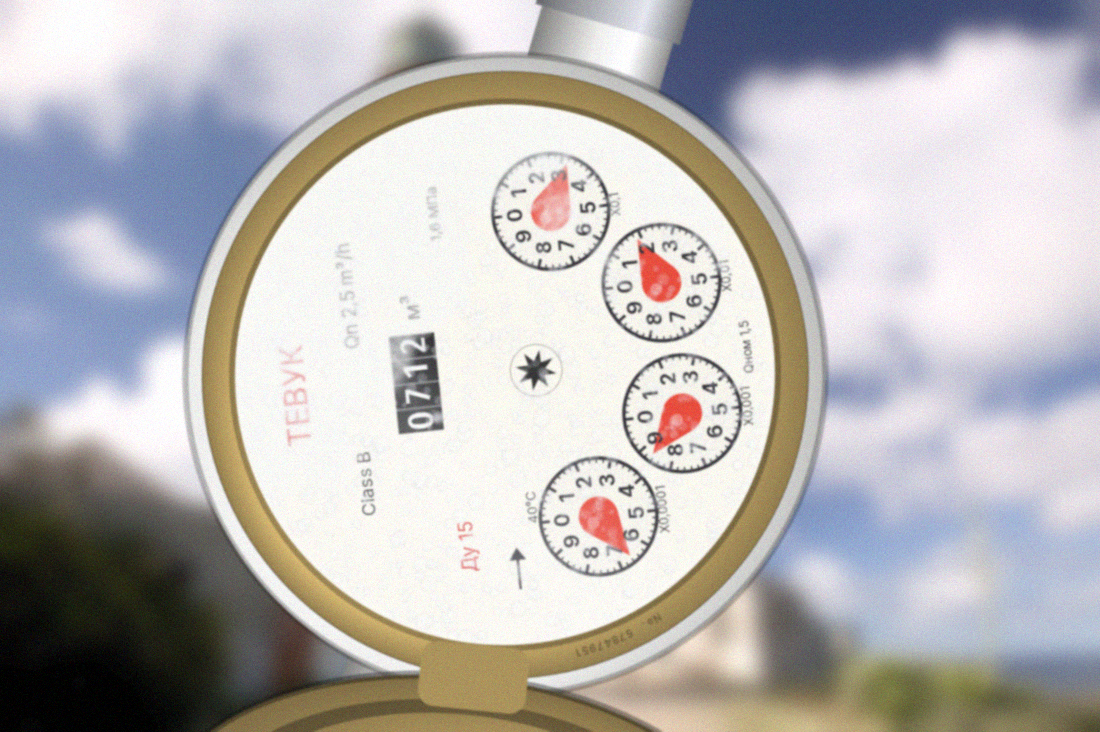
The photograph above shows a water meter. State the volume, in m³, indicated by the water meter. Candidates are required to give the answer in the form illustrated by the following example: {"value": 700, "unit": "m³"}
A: {"value": 712.3186, "unit": "m³"}
